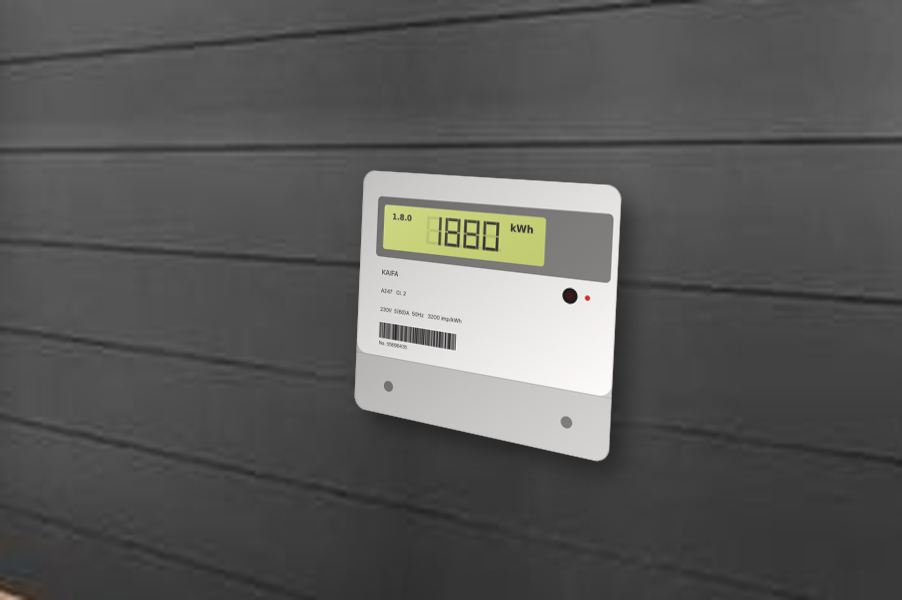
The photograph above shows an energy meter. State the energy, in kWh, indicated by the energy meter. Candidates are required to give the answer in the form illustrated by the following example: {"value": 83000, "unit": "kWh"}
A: {"value": 1880, "unit": "kWh"}
